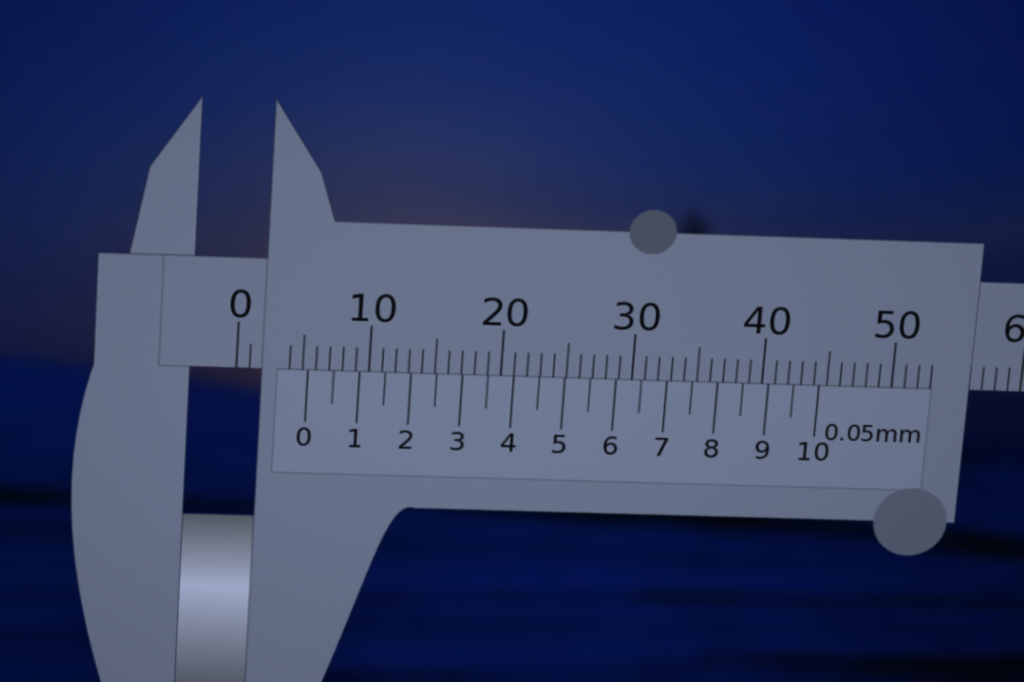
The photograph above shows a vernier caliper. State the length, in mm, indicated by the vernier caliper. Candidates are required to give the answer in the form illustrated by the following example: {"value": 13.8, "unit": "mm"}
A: {"value": 5.4, "unit": "mm"}
